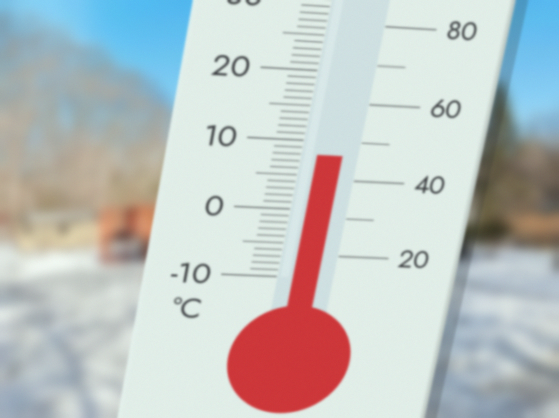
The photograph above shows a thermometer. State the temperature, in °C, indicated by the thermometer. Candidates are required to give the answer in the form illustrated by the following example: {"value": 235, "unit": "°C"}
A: {"value": 8, "unit": "°C"}
